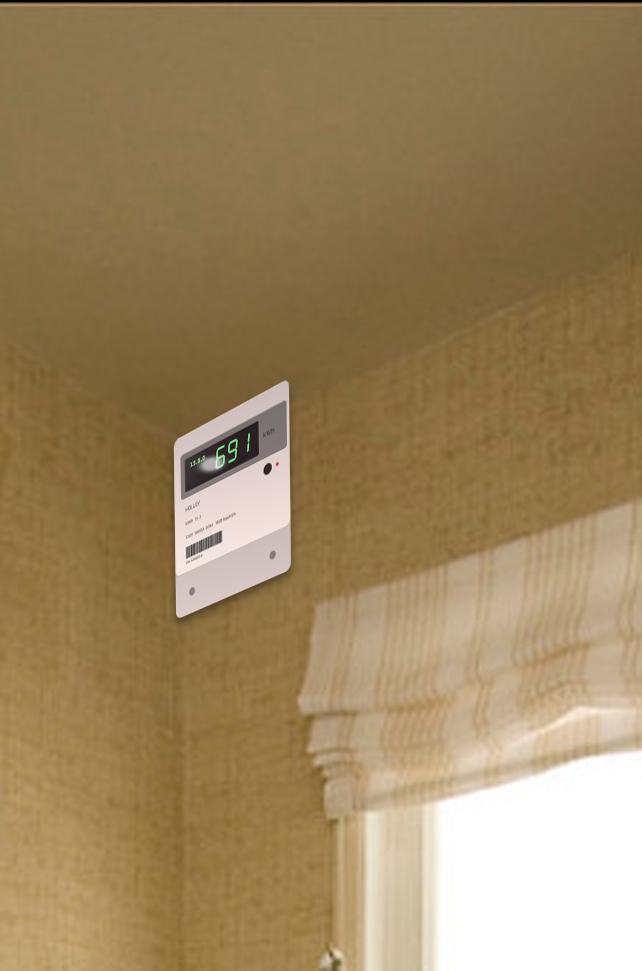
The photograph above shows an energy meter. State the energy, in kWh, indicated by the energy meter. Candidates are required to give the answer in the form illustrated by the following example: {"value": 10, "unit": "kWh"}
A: {"value": 691, "unit": "kWh"}
